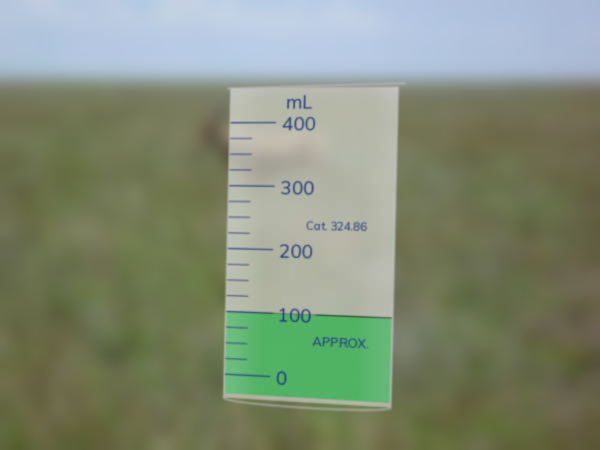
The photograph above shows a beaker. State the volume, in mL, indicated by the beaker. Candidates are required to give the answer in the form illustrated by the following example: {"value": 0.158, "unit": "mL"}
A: {"value": 100, "unit": "mL"}
